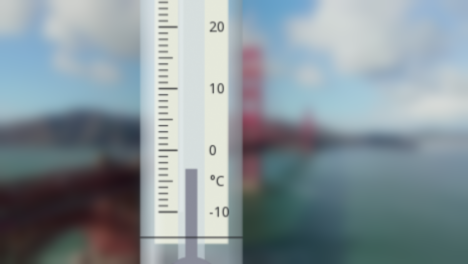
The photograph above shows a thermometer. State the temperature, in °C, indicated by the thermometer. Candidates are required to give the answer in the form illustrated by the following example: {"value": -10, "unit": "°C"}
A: {"value": -3, "unit": "°C"}
